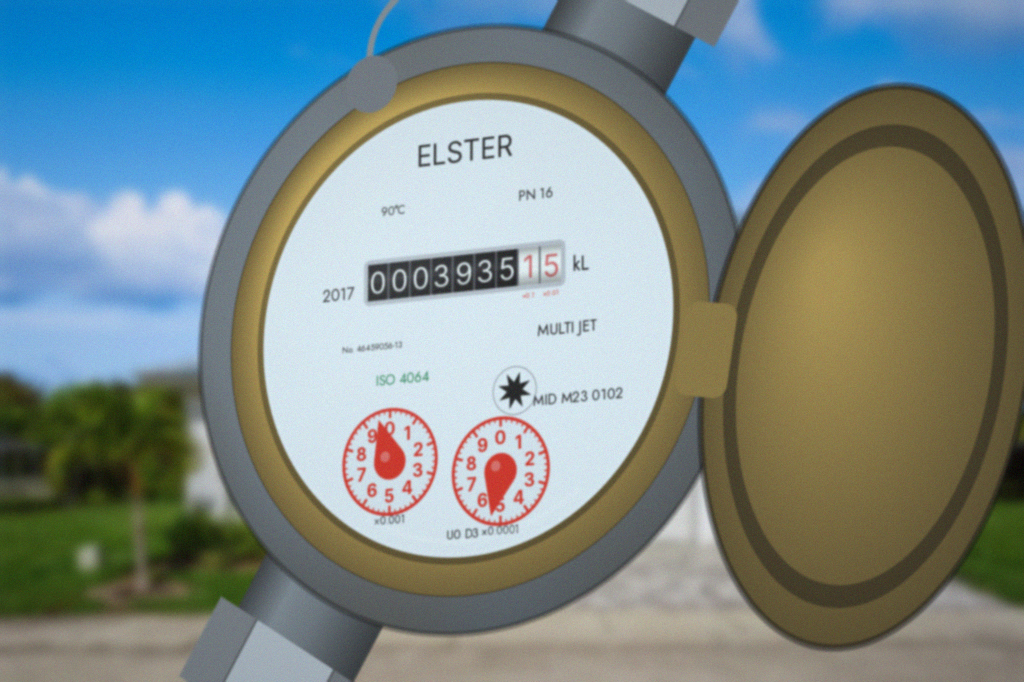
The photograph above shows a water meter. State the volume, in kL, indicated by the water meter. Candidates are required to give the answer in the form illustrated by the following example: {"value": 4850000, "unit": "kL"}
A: {"value": 3935.1495, "unit": "kL"}
